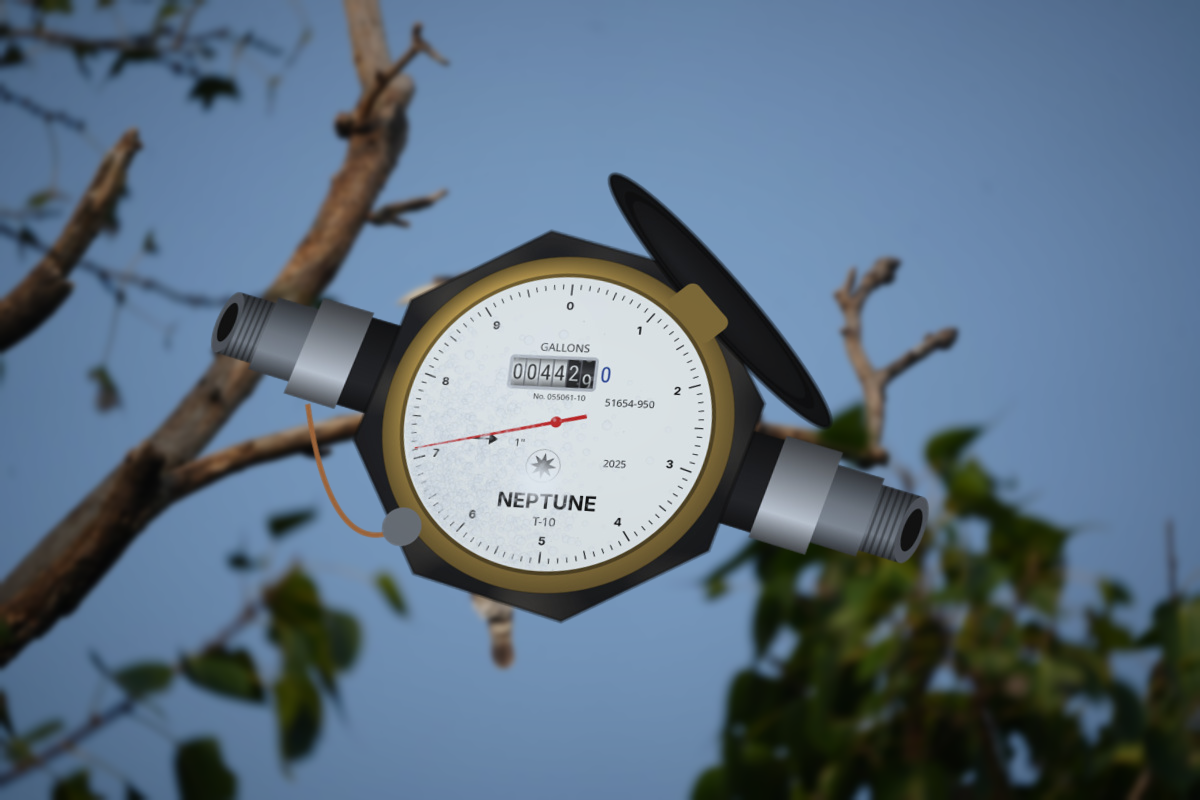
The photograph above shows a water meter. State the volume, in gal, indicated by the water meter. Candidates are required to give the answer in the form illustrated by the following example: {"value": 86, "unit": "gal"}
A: {"value": 44287.1, "unit": "gal"}
